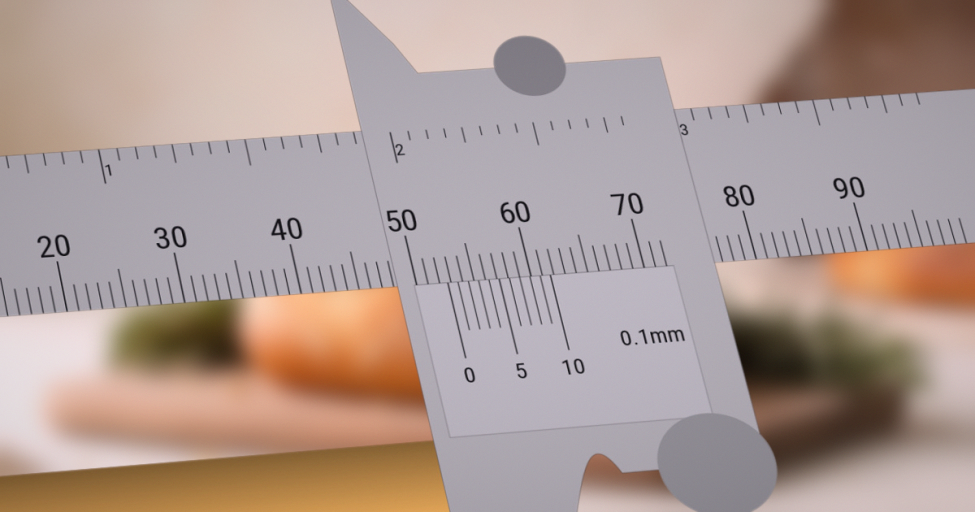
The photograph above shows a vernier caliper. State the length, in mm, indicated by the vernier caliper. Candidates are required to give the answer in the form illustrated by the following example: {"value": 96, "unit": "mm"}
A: {"value": 52.7, "unit": "mm"}
